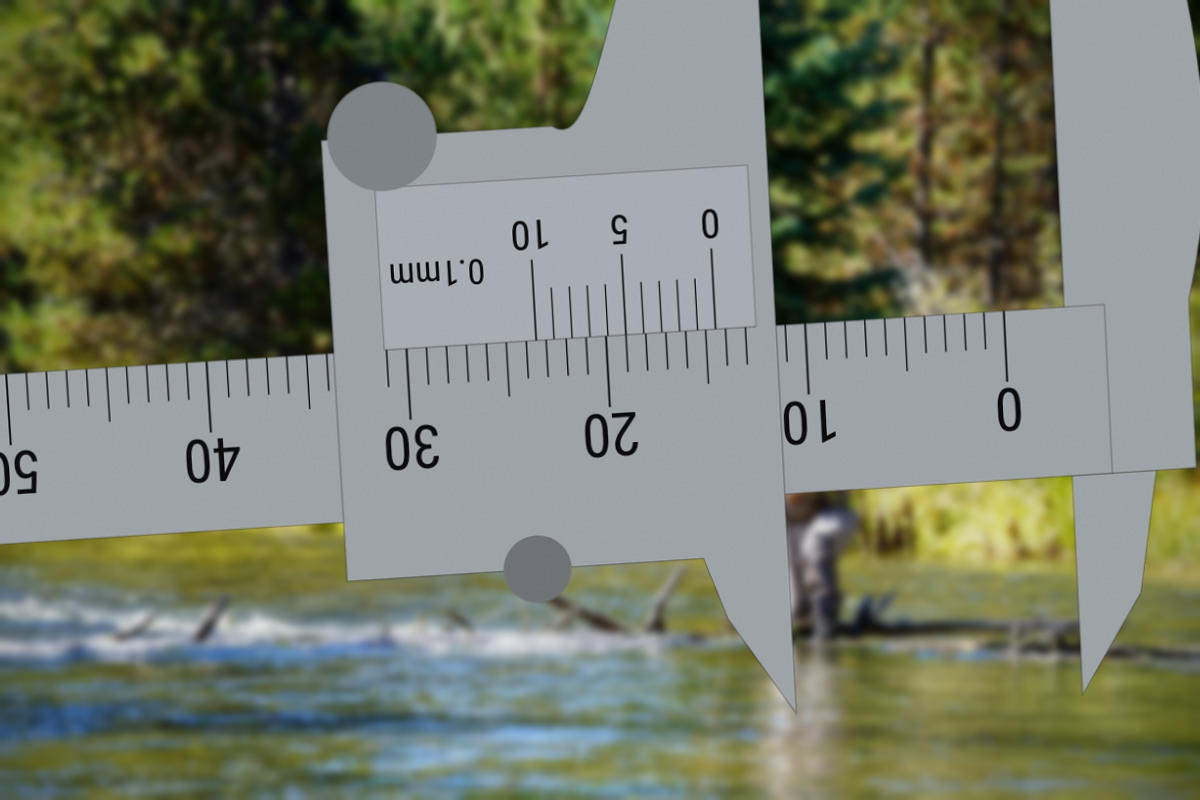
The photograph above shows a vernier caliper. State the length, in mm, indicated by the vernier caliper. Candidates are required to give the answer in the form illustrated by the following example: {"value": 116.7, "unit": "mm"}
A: {"value": 14.5, "unit": "mm"}
